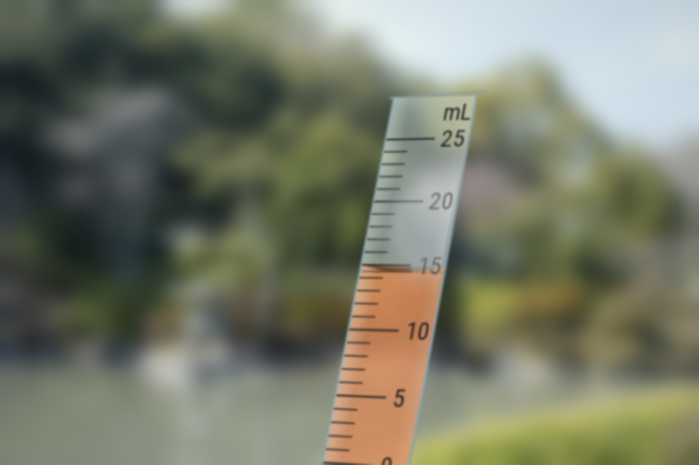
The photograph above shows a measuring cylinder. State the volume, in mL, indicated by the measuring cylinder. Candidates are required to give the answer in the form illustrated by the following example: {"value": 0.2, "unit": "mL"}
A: {"value": 14.5, "unit": "mL"}
